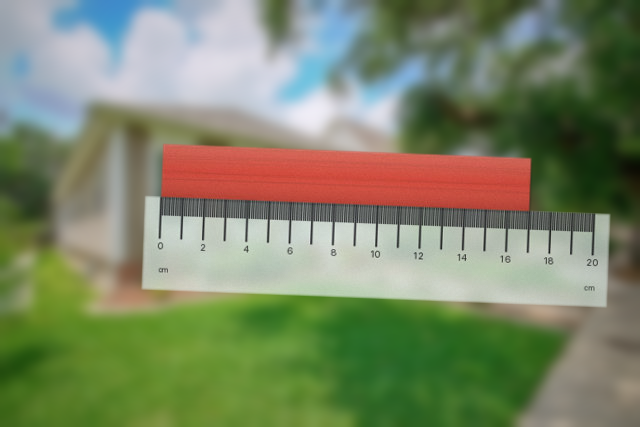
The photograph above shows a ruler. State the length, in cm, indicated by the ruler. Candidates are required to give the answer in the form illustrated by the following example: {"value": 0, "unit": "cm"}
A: {"value": 17, "unit": "cm"}
